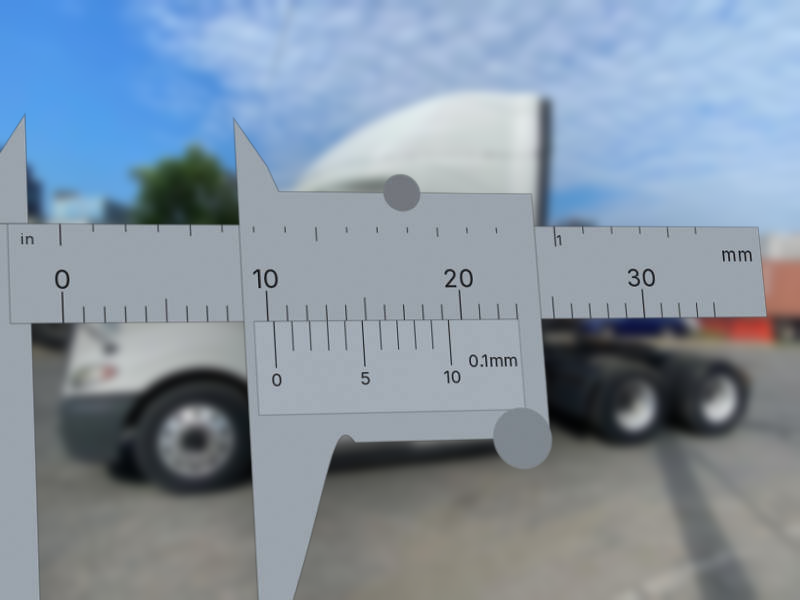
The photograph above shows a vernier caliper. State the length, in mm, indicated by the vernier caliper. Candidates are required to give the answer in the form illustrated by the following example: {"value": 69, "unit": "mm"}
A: {"value": 10.3, "unit": "mm"}
